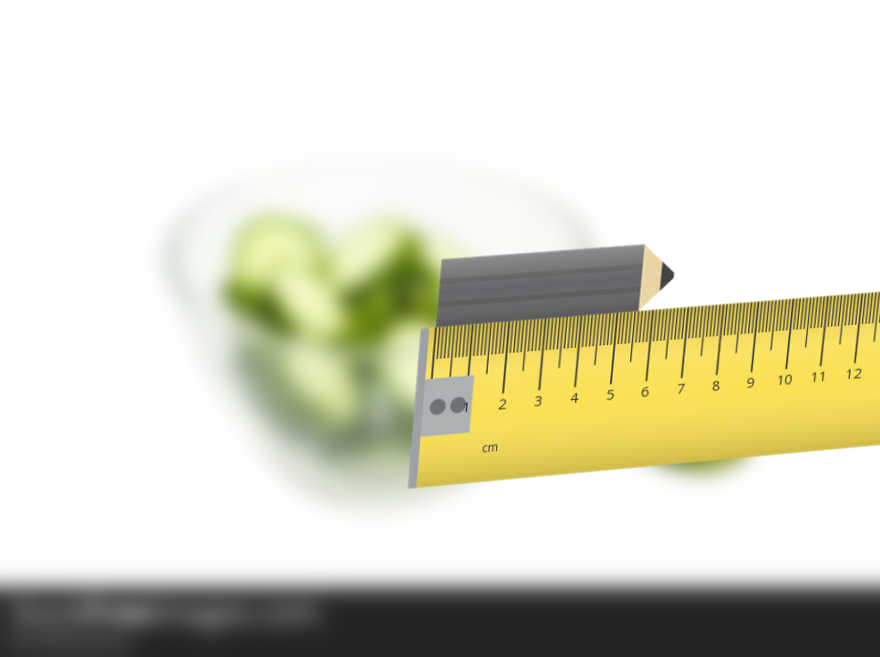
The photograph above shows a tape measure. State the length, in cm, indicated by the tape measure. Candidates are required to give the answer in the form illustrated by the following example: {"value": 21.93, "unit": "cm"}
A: {"value": 6.5, "unit": "cm"}
